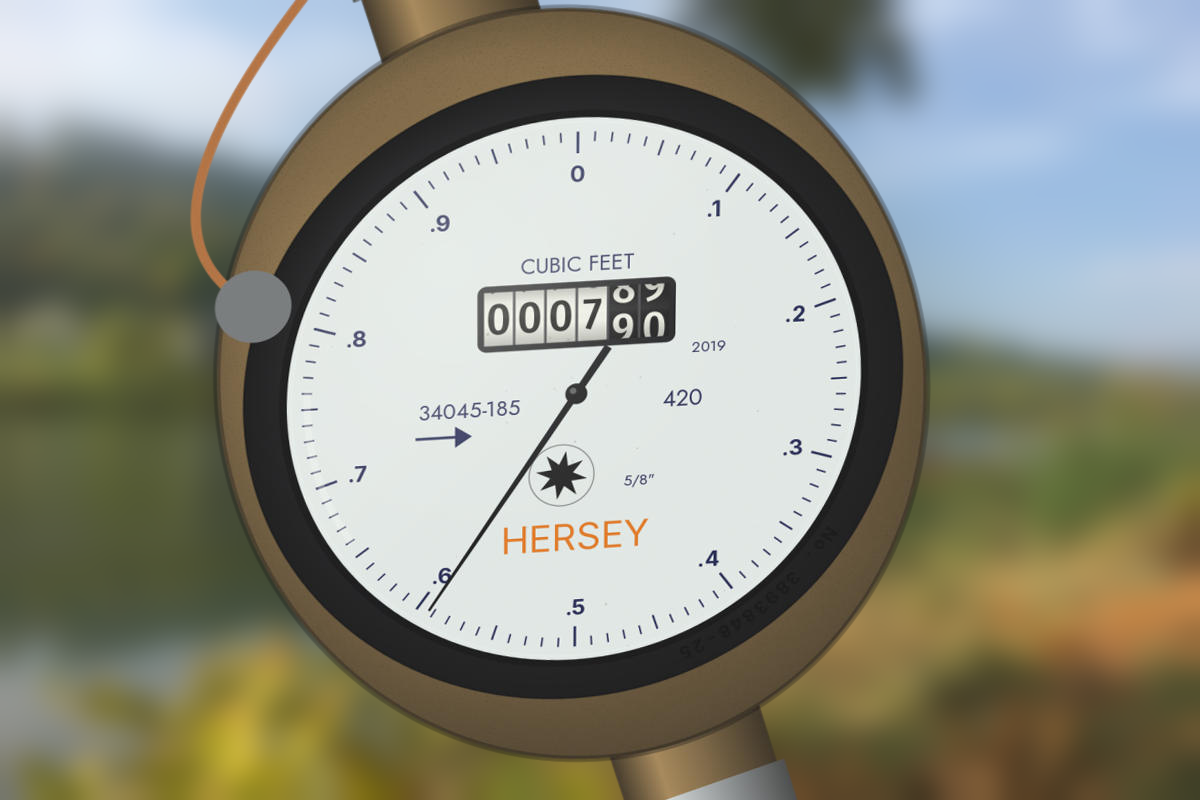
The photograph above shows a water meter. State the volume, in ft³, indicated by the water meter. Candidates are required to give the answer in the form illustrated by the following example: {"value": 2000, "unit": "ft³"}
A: {"value": 789.59, "unit": "ft³"}
